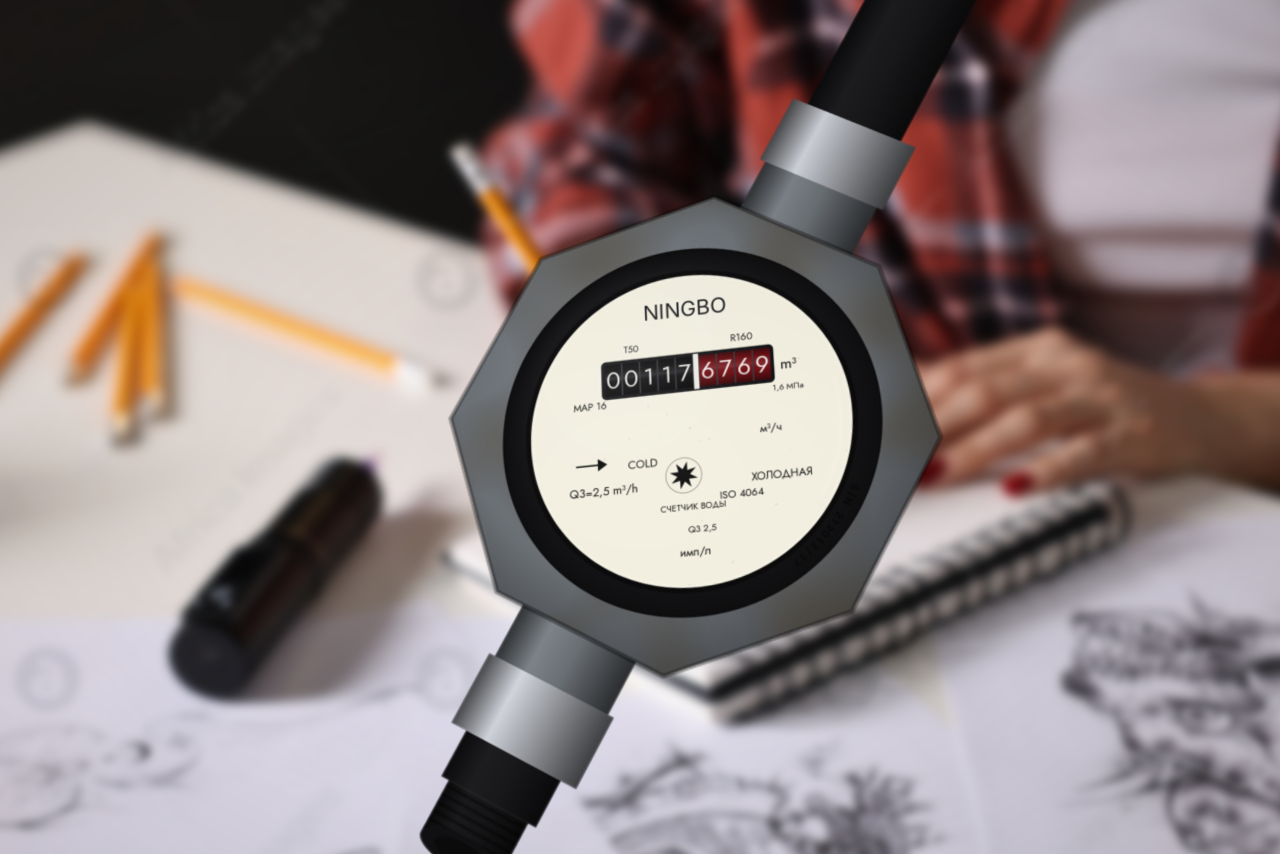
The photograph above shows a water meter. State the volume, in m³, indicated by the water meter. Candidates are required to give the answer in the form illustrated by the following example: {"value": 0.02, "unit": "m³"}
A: {"value": 117.6769, "unit": "m³"}
